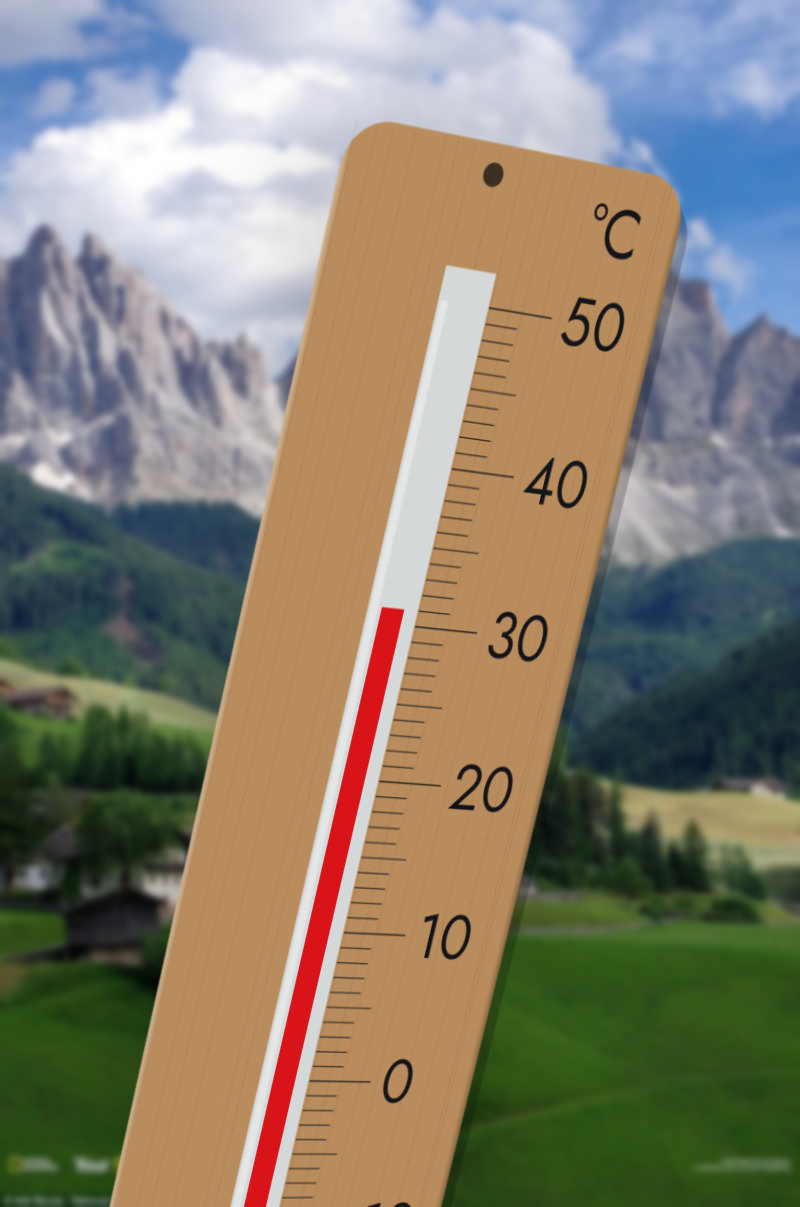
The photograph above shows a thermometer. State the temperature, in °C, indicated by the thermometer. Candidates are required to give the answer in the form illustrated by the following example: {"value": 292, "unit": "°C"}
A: {"value": 31, "unit": "°C"}
